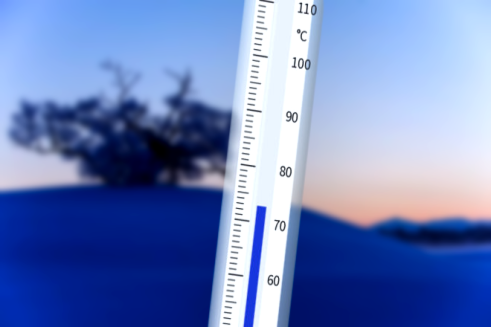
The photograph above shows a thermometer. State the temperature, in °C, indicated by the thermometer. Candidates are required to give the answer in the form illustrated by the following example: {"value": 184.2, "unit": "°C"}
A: {"value": 73, "unit": "°C"}
